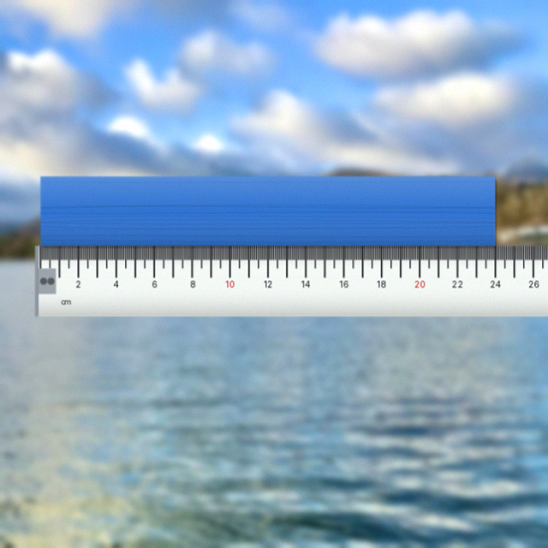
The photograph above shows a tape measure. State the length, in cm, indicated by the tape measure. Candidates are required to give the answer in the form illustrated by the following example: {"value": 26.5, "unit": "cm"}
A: {"value": 24, "unit": "cm"}
